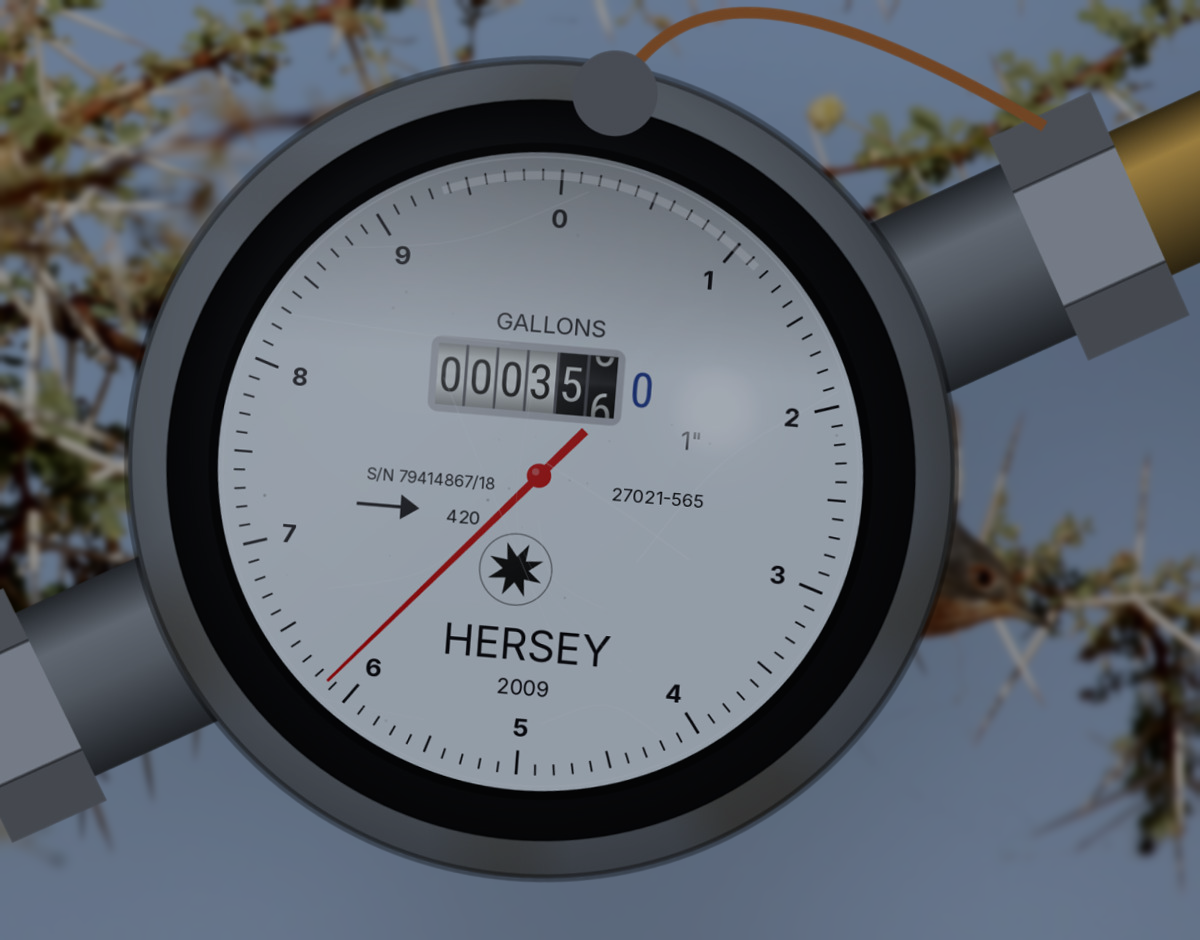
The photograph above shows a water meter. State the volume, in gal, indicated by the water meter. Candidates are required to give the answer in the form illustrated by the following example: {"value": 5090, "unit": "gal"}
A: {"value": 3556.1, "unit": "gal"}
